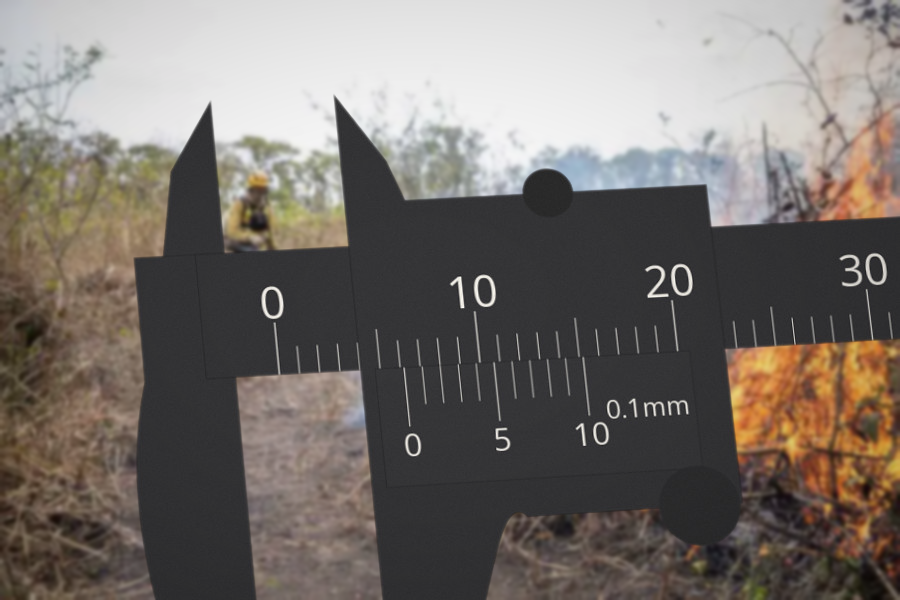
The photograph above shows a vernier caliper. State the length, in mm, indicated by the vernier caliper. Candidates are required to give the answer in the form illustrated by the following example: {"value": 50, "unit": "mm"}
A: {"value": 6.2, "unit": "mm"}
